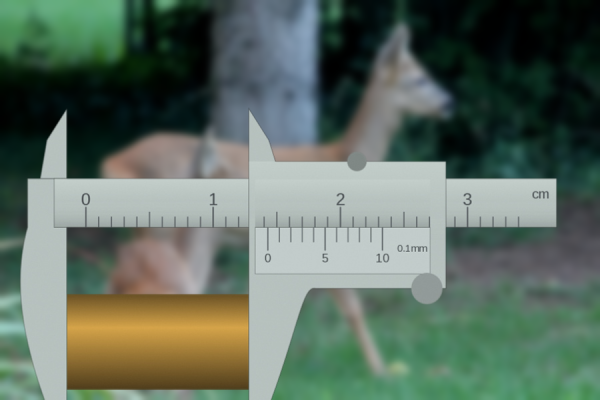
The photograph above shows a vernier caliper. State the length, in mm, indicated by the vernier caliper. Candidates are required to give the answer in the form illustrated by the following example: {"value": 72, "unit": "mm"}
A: {"value": 14.3, "unit": "mm"}
